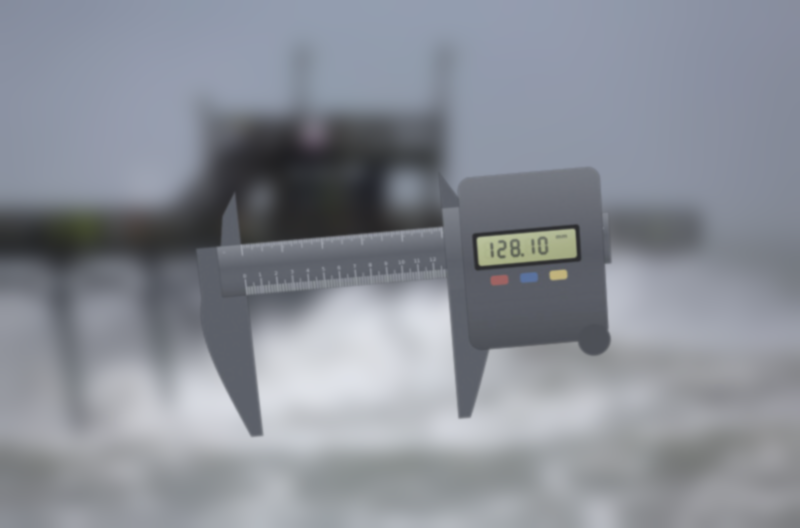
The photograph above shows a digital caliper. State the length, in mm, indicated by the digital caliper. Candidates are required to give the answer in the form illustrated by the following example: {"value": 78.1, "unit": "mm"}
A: {"value": 128.10, "unit": "mm"}
